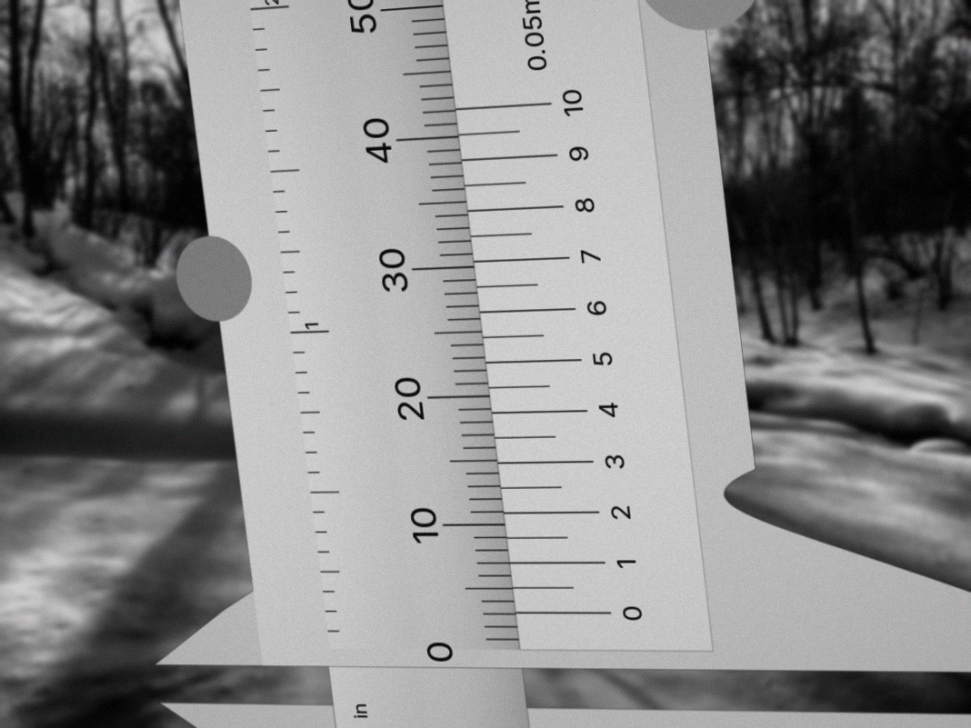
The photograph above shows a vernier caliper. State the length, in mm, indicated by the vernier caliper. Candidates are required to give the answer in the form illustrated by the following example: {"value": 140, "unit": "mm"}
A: {"value": 3.1, "unit": "mm"}
